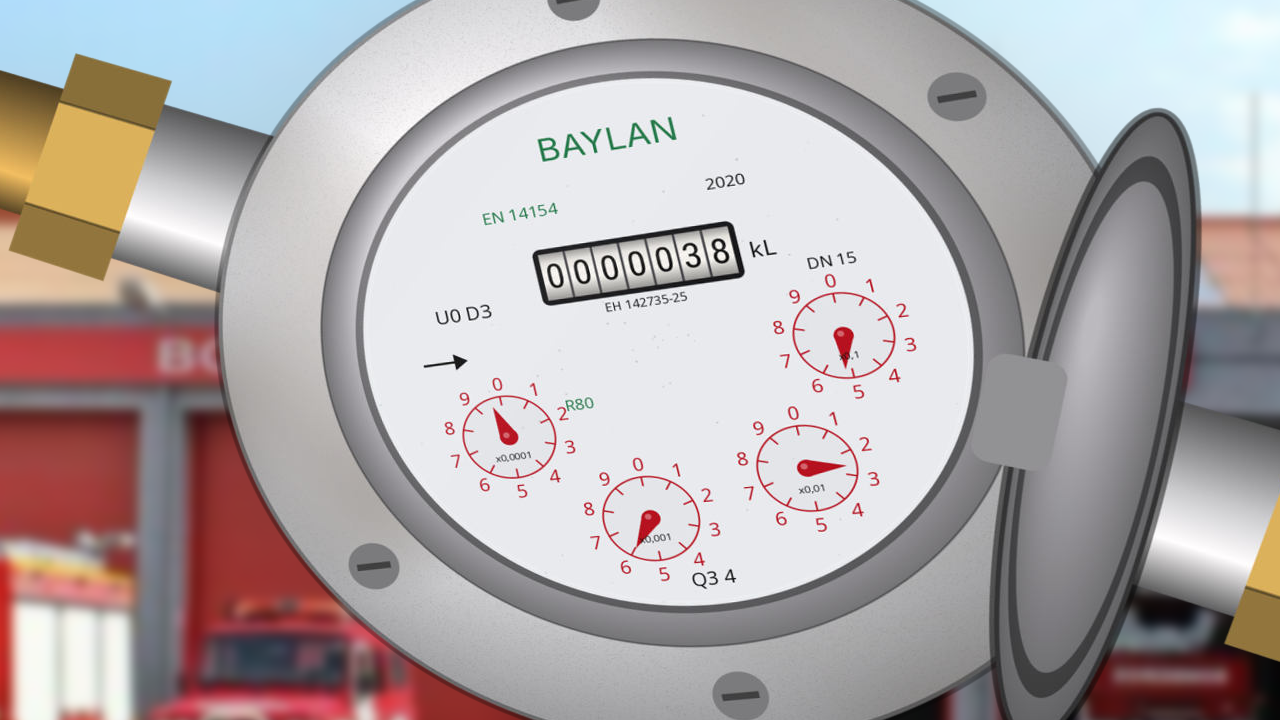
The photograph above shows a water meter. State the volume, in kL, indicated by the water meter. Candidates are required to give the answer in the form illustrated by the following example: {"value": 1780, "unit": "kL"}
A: {"value": 38.5259, "unit": "kL"}
